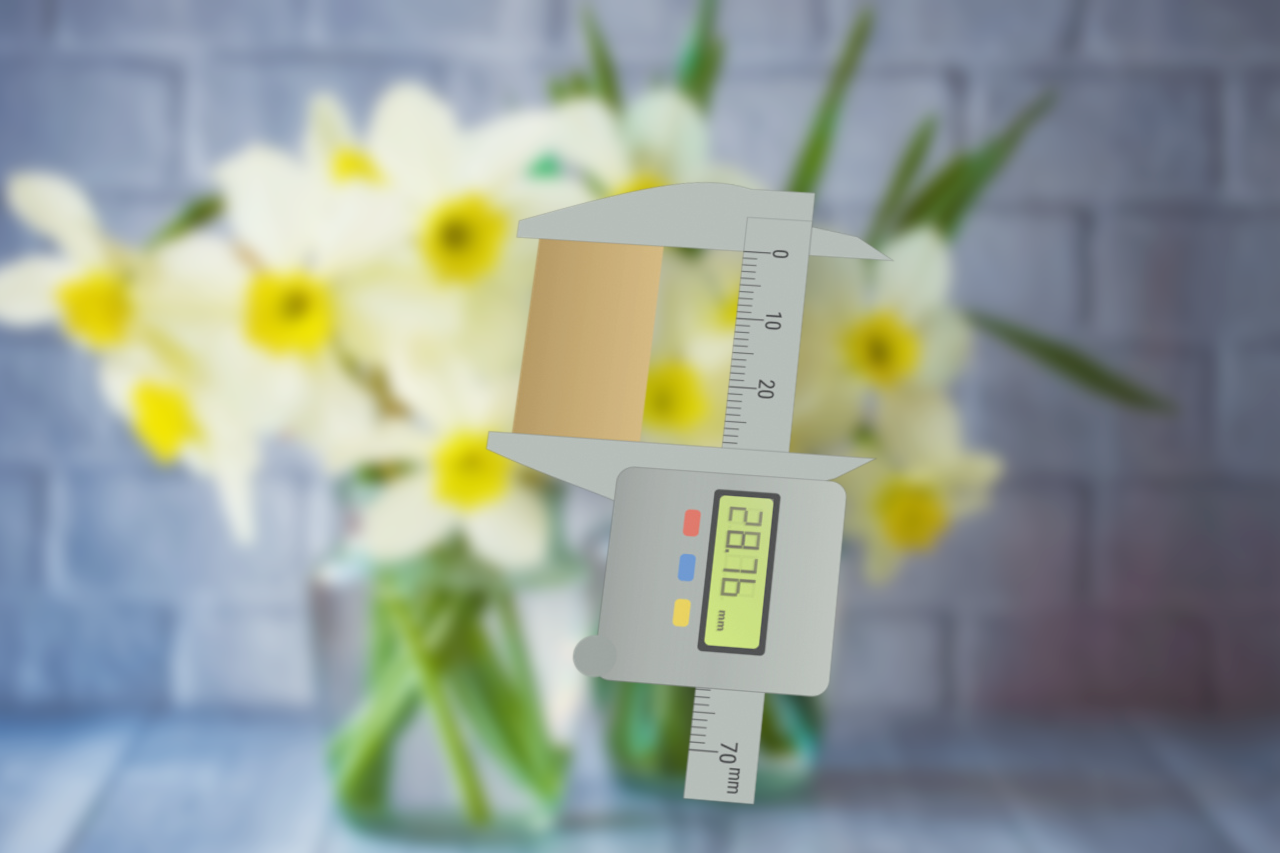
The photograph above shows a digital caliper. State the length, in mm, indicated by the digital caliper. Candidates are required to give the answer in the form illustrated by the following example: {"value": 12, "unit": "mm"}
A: {"value": 28.76, "unit": "mm"}
